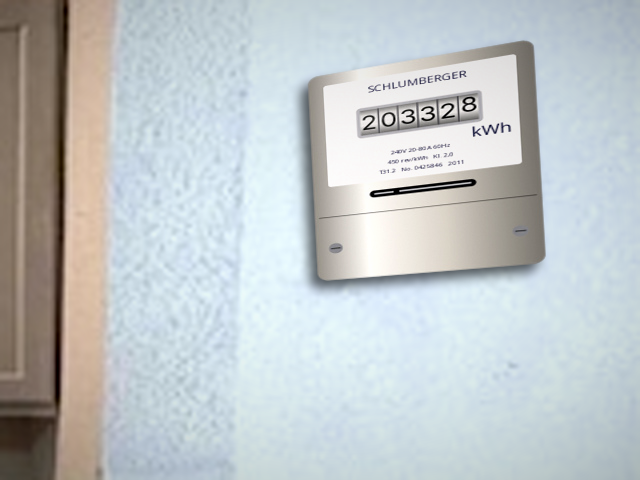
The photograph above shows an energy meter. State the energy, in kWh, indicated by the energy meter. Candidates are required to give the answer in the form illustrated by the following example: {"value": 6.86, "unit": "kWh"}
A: {"value": 203328, "unit": "kWh"}
